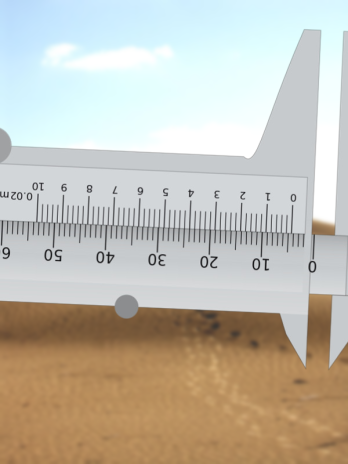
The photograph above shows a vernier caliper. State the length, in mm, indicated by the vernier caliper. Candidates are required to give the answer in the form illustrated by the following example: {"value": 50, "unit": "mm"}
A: {"value": 4.4, "unit": "mm"}
